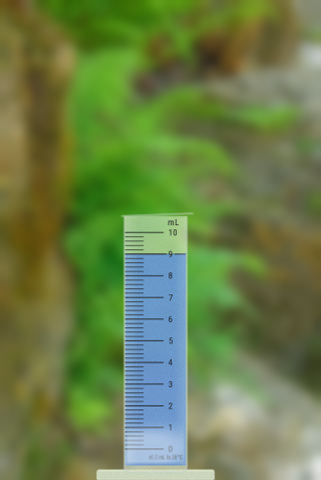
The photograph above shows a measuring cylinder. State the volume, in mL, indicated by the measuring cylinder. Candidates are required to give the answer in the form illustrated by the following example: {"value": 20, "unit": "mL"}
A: {"value": 9, "unit": "mL"}
